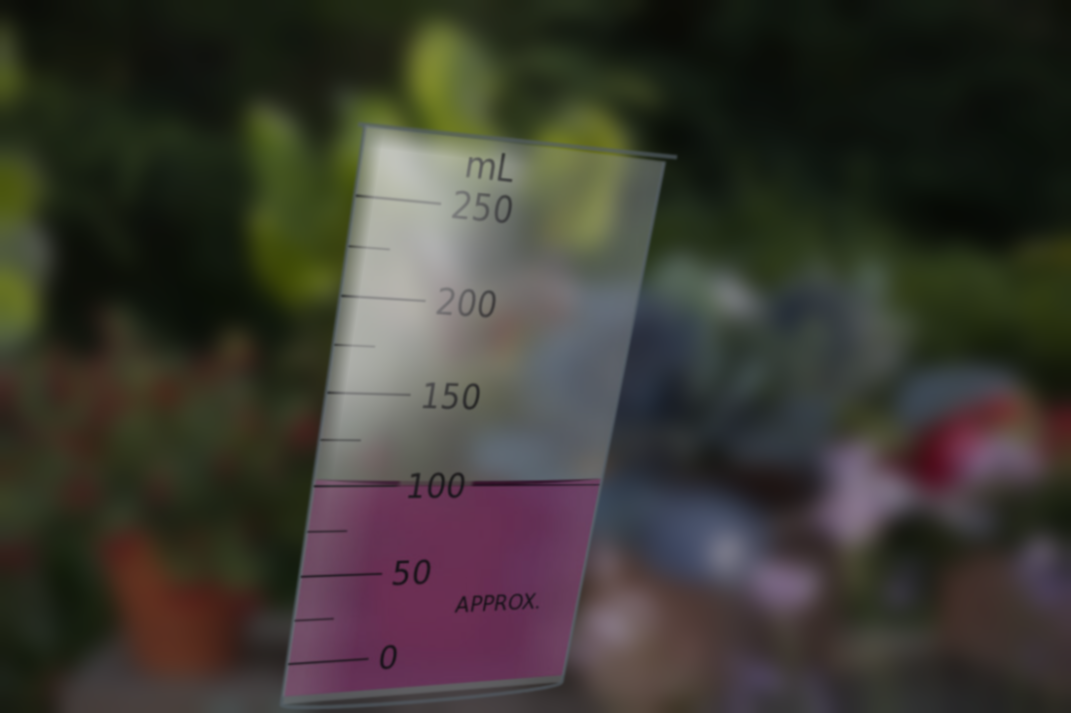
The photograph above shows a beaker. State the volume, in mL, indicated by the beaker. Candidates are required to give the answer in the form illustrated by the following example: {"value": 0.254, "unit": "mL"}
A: {"value": 100, "unit": "mL"}
